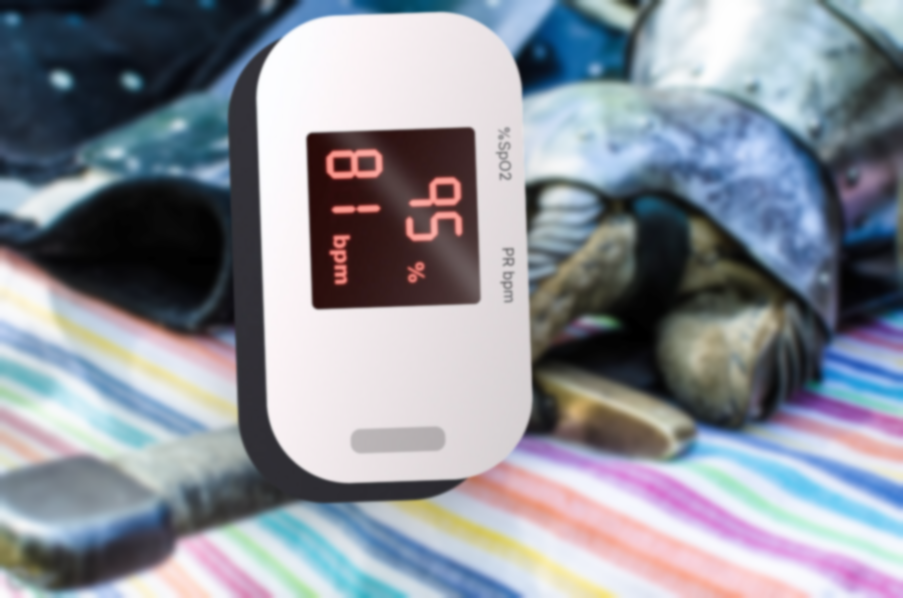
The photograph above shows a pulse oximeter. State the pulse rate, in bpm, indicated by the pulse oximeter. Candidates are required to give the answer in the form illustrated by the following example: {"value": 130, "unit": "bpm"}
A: {"value": 81, "unit": "bpm"}
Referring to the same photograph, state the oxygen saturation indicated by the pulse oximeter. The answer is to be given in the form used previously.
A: {"value": 95, "unit": "%"}
